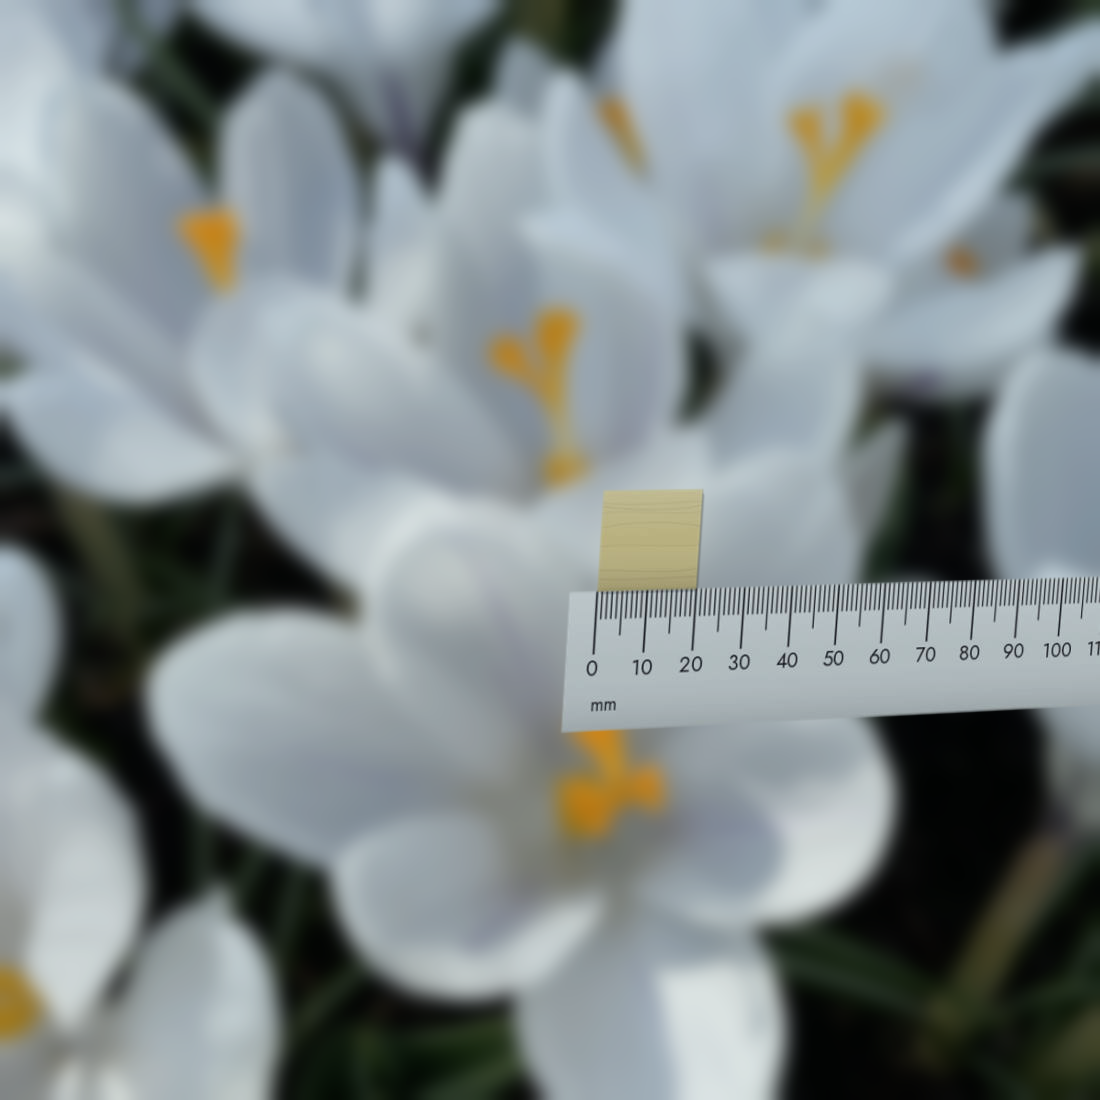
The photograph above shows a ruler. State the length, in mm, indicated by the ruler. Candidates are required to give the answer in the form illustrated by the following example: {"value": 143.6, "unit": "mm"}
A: {"value": 20, "unit": "mm"}
